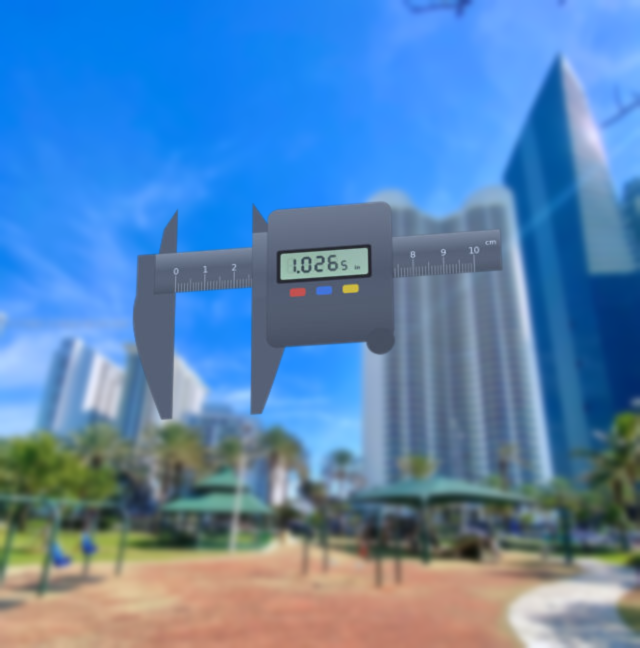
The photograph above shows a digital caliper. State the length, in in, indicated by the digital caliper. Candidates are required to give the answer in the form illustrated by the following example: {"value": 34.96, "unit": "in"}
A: {"value": 1.0265, "unit": "in"}
